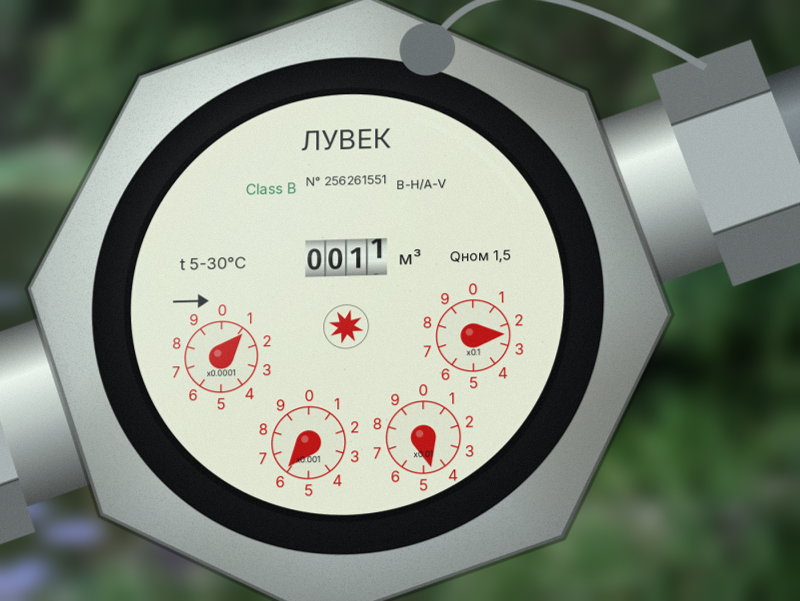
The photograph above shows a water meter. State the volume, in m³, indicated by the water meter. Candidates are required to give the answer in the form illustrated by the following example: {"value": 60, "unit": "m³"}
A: {"value": 11.2461, "unit": "m³"}
